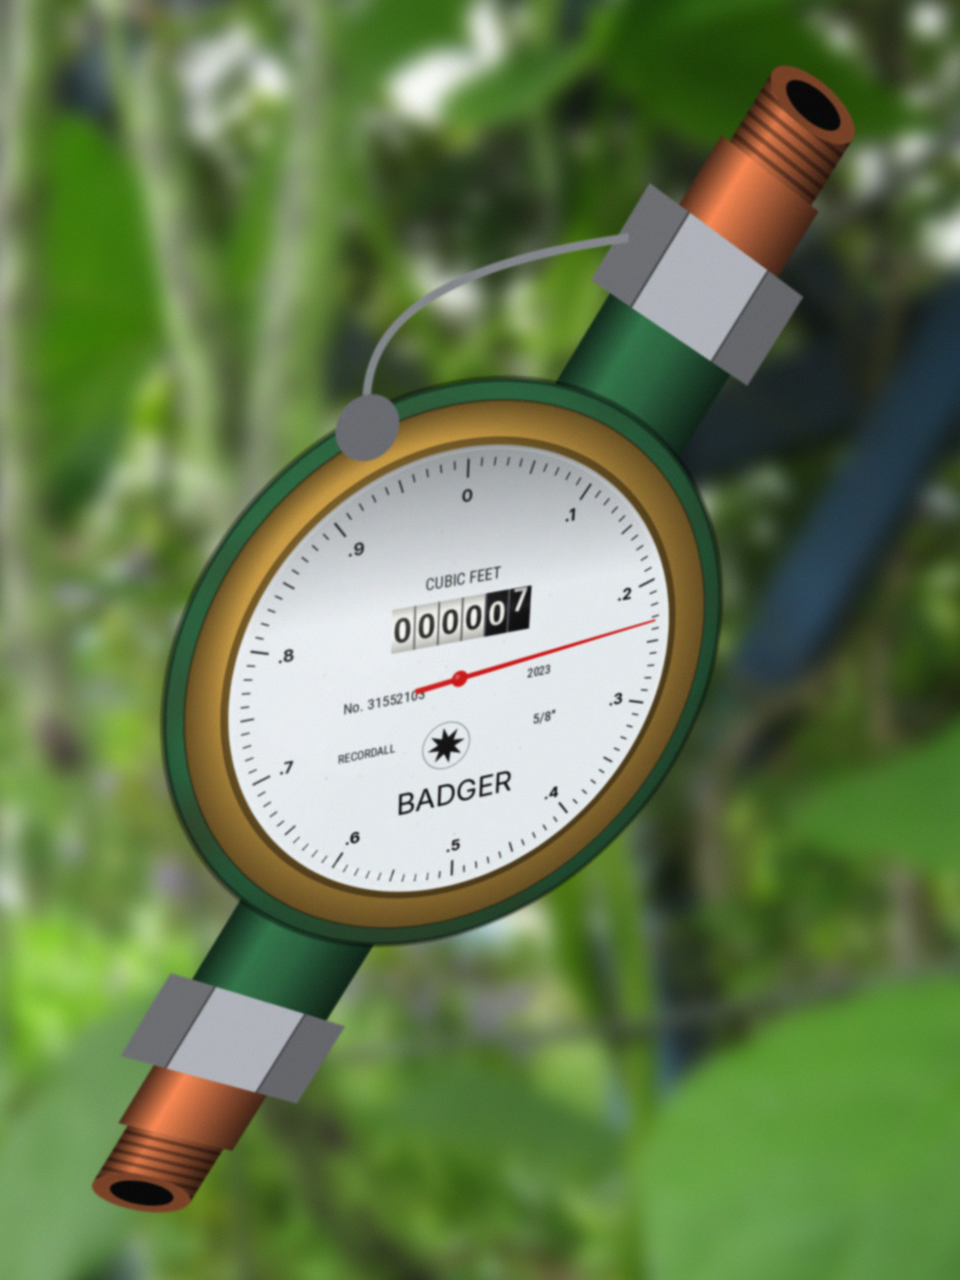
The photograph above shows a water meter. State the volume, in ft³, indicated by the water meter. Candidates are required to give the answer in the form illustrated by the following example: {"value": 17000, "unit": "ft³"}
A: {"value": 7.23, "unit": "ft³"}
